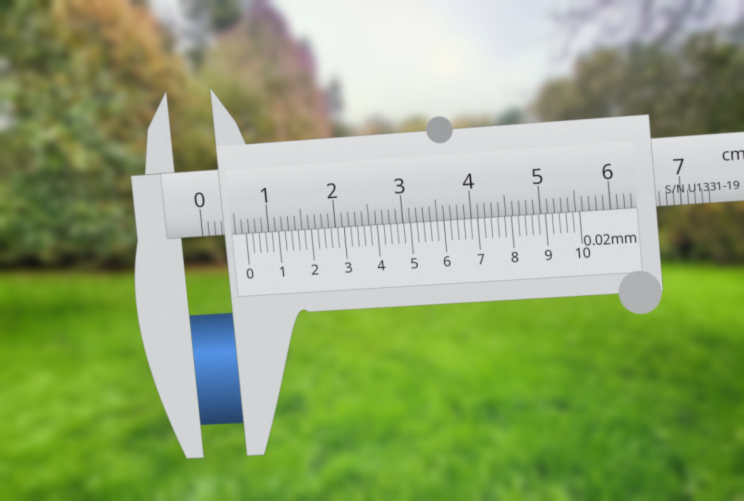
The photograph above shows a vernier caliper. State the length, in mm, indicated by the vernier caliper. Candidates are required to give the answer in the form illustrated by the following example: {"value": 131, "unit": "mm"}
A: {"value": 6.6, "unit": "mm"}
